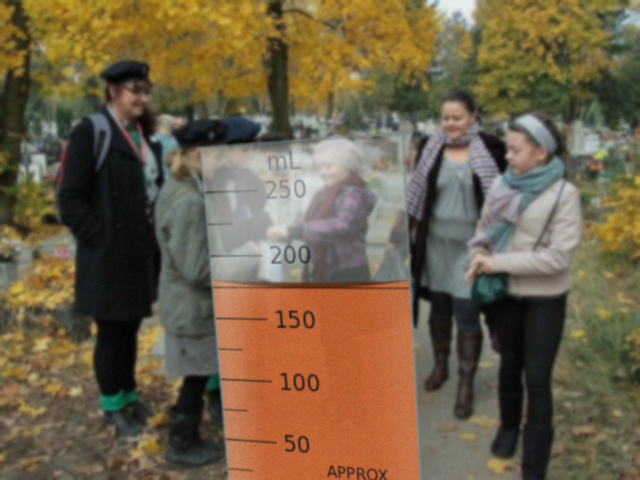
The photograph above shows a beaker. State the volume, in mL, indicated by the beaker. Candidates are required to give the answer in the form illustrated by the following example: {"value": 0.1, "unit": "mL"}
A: {"value": 175, "unit": "mL"}
